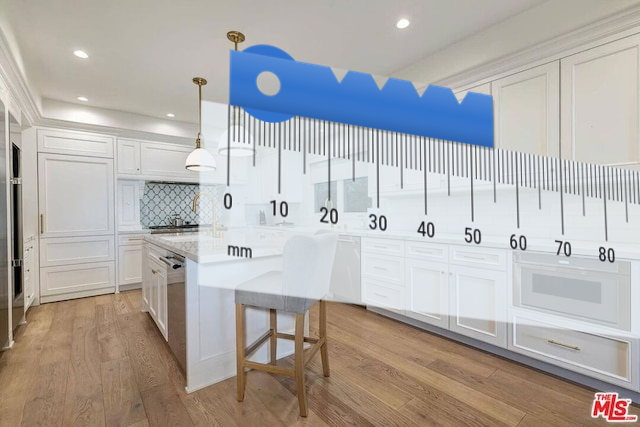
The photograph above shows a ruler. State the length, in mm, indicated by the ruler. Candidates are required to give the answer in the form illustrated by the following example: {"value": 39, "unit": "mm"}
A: {"value": 55, "unit": "mm"}
